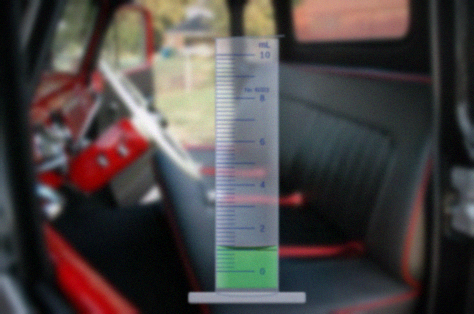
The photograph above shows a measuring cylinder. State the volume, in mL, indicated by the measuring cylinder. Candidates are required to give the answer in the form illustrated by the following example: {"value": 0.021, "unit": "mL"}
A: {"value": 1, "unit": "mL"}
